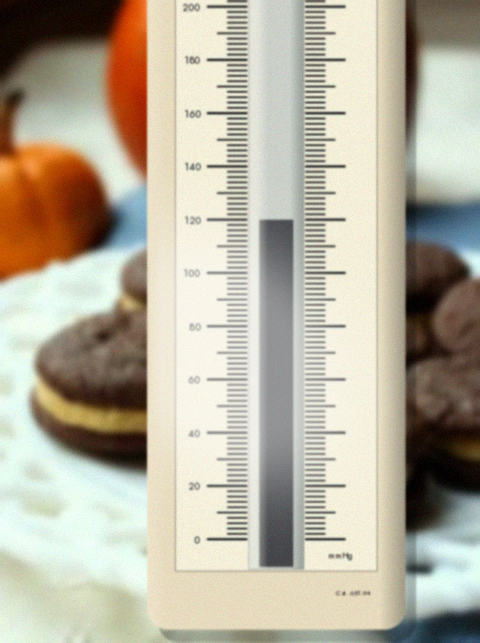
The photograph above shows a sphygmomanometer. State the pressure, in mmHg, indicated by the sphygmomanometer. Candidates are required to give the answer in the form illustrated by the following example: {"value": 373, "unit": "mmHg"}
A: {"value": 120, "unit": "mmHg"}
